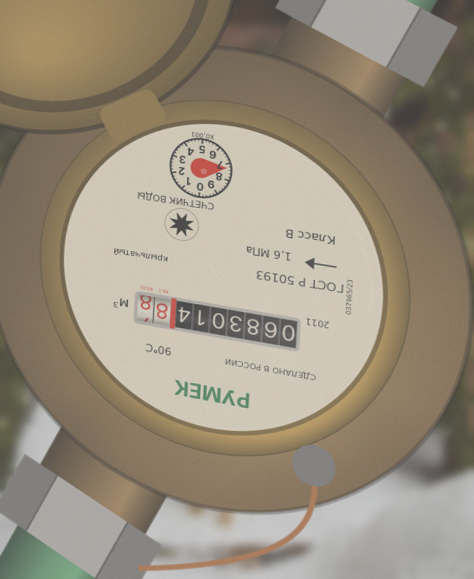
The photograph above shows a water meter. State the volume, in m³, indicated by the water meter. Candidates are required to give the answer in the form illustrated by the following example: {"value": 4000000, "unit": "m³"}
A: {"value": 683014.877, "unit": "m³"}
